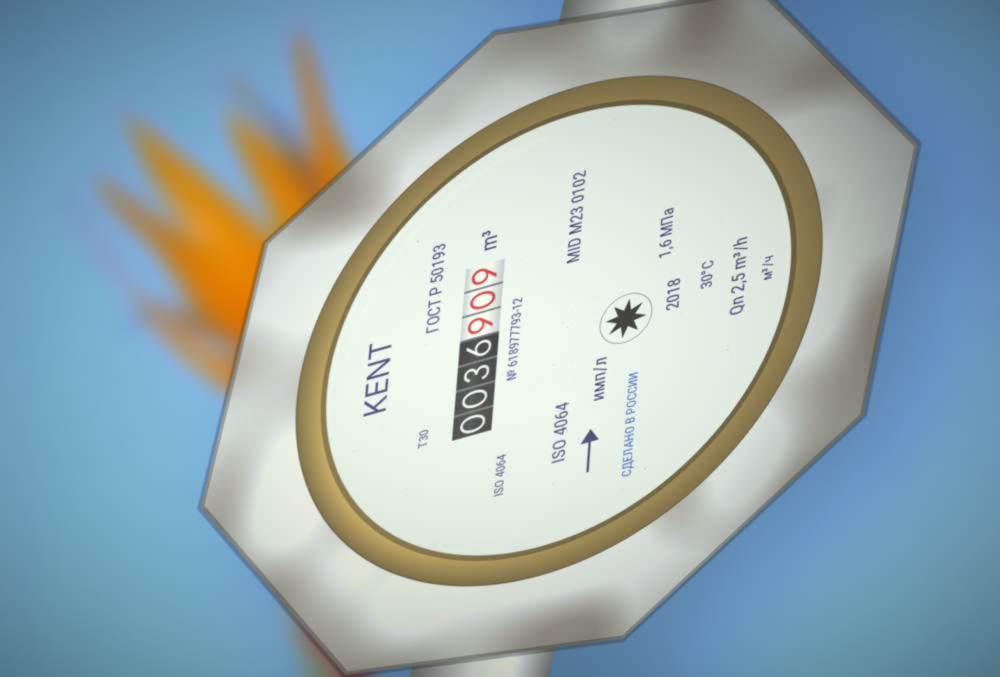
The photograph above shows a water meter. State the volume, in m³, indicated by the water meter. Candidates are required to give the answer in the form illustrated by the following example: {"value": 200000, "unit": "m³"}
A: {"value": 36.909, "unit": "m³"}
